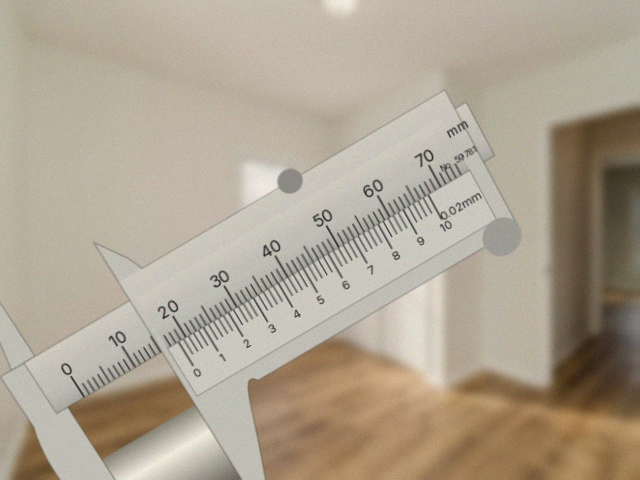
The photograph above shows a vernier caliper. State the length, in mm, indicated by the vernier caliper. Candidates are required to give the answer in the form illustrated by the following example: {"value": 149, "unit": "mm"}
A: {"value": 18.5, "unit": "mm"}
